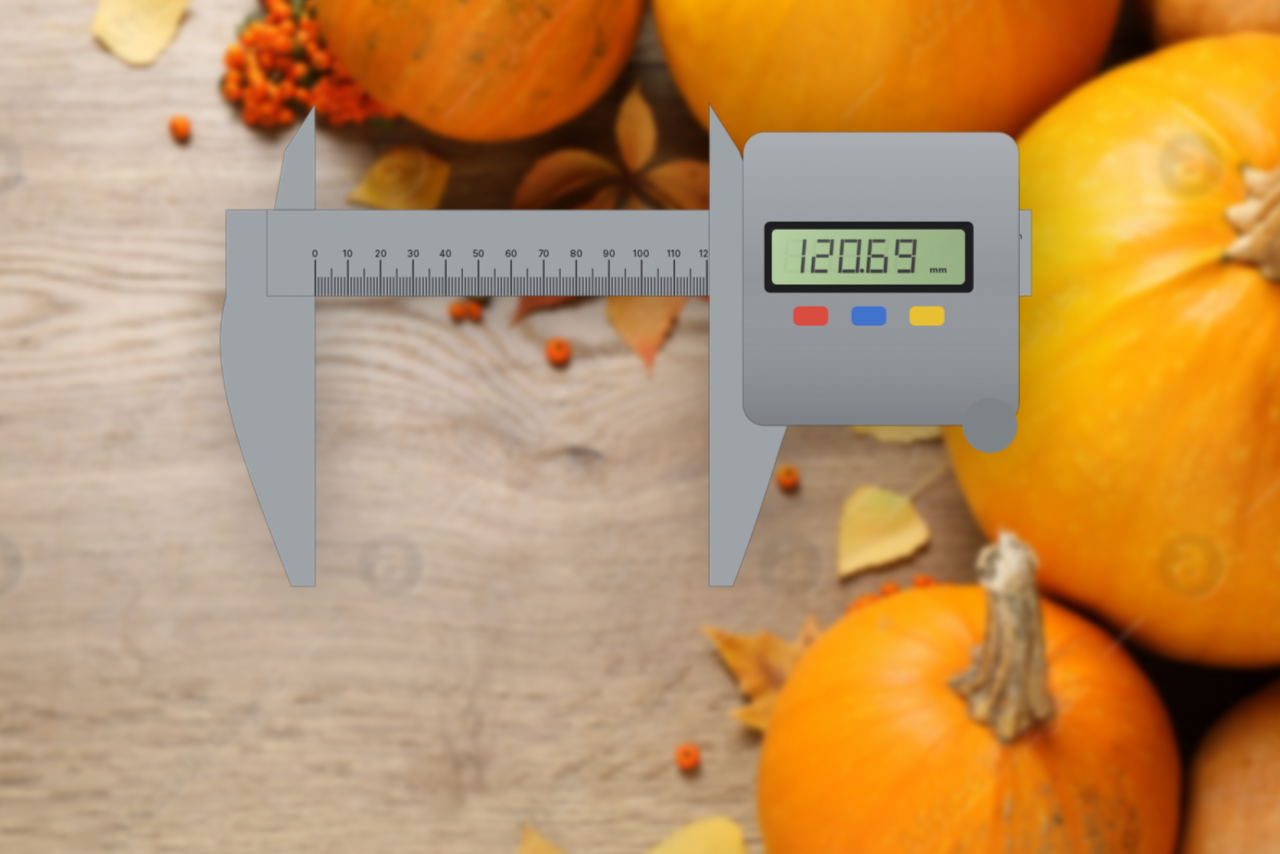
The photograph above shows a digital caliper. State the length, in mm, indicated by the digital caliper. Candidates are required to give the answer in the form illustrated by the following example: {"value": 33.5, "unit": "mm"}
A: {"value": 120.69, "unit": "mm"}
